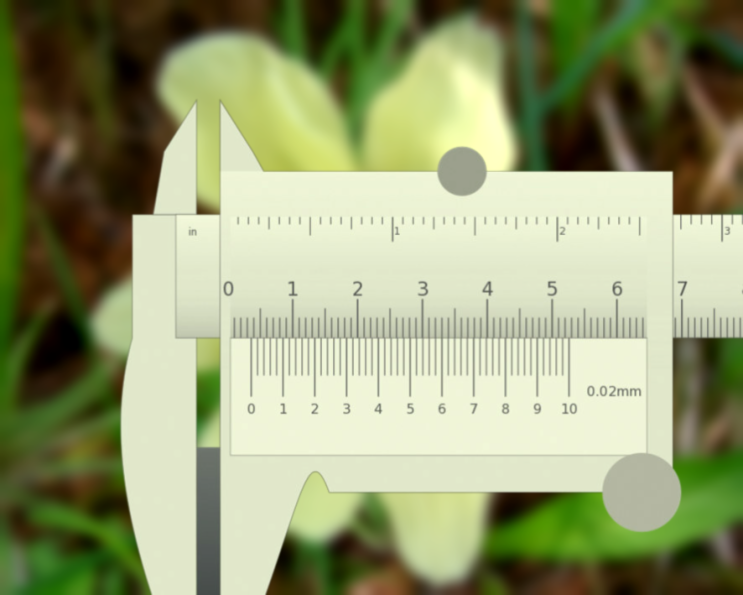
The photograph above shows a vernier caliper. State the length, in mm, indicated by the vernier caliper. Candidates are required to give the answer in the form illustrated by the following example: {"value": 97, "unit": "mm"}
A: {"value": 3.6, "unit": "mm"}
